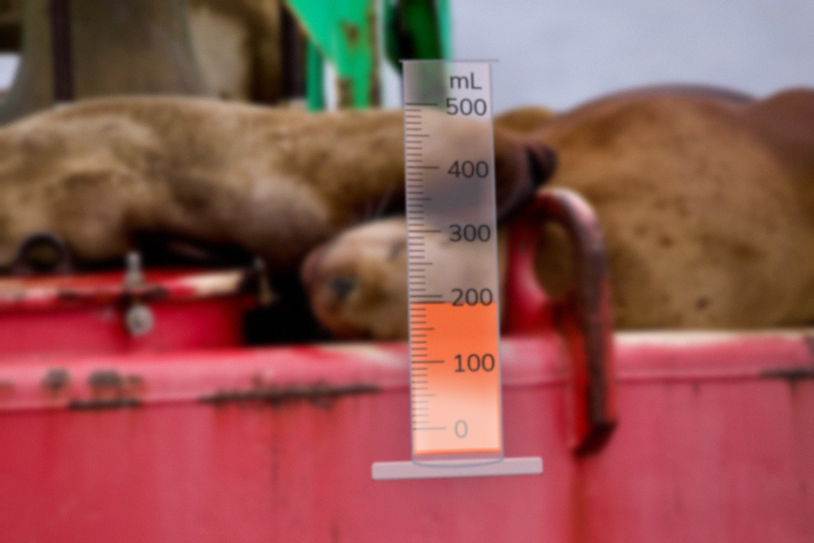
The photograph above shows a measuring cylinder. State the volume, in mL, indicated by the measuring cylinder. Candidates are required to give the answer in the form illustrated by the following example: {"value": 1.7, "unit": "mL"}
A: {"value": 190, "unit": "mL"}
